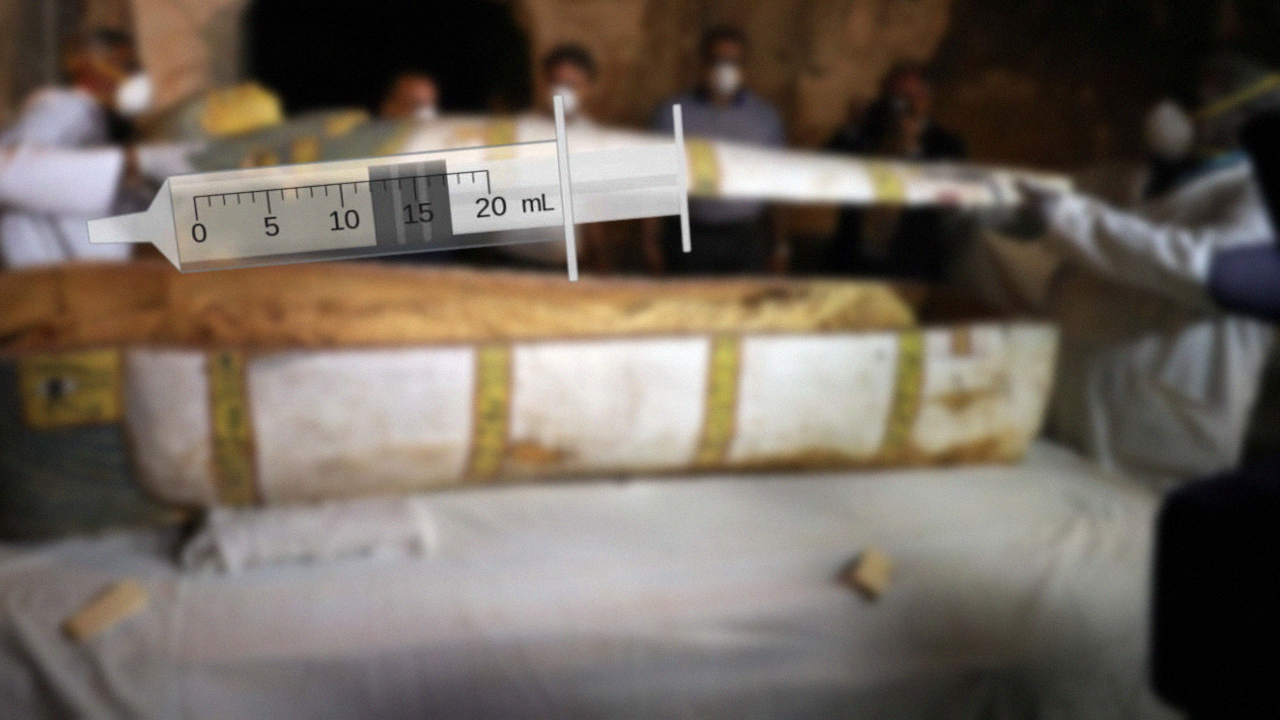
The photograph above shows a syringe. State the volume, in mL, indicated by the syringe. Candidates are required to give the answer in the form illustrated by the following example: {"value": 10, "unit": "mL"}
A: {"value": 12, "unit": "mL"}
